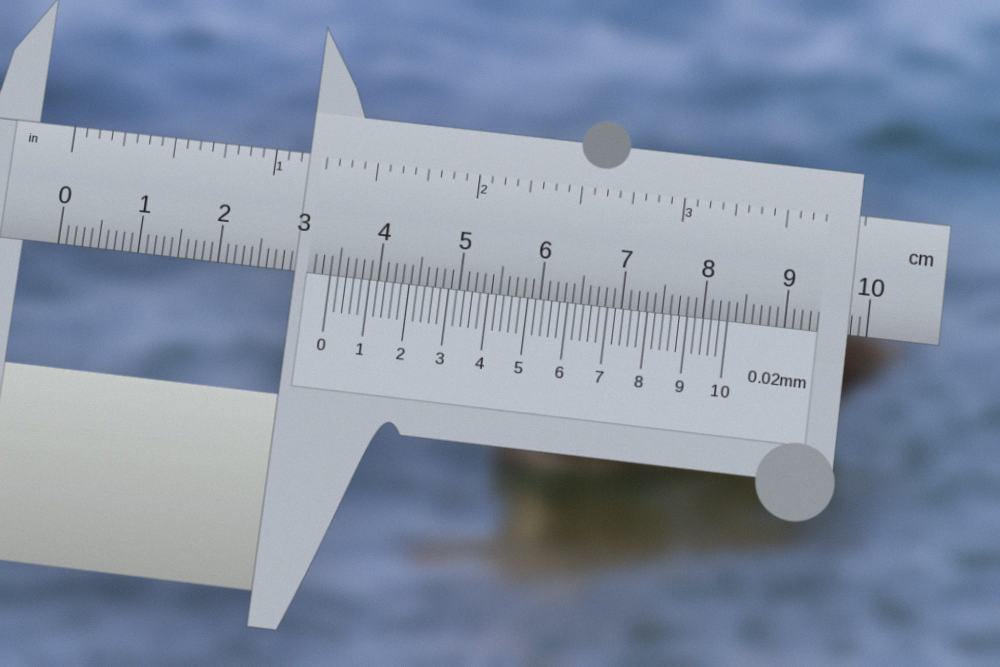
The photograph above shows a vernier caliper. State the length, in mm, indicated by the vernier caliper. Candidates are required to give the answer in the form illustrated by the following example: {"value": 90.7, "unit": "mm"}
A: {"value": 34.0, "unit": "mm"}
